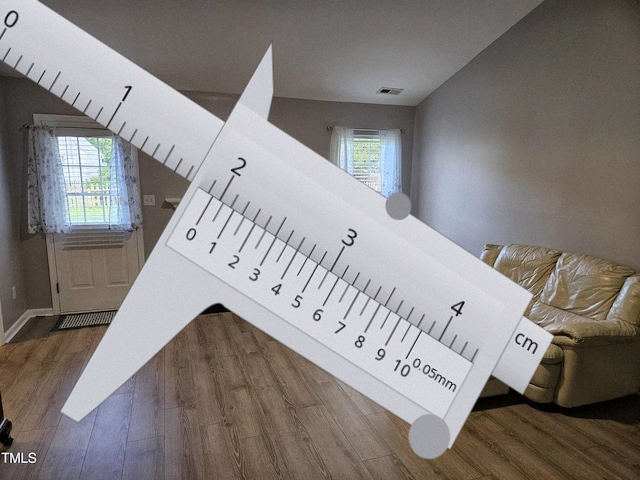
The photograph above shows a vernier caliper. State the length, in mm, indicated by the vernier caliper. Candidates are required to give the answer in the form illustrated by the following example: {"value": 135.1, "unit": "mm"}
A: {"value": 19.4, "unit": "mm"}
